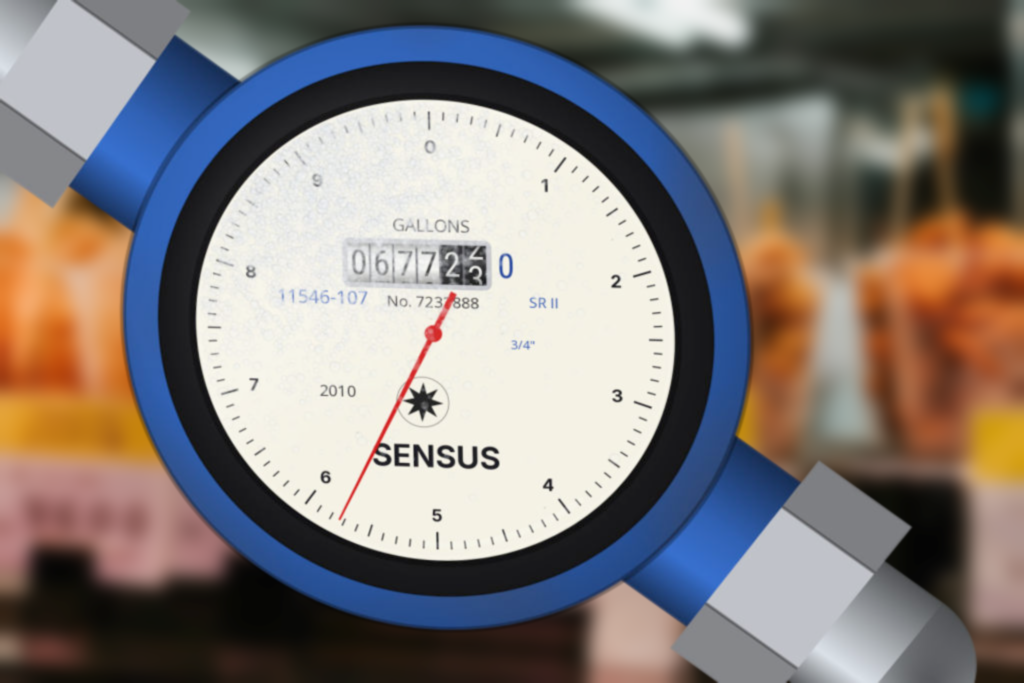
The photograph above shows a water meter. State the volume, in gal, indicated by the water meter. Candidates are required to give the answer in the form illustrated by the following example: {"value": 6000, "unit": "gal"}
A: {"value": 677225.7, "unit": "gal"}
